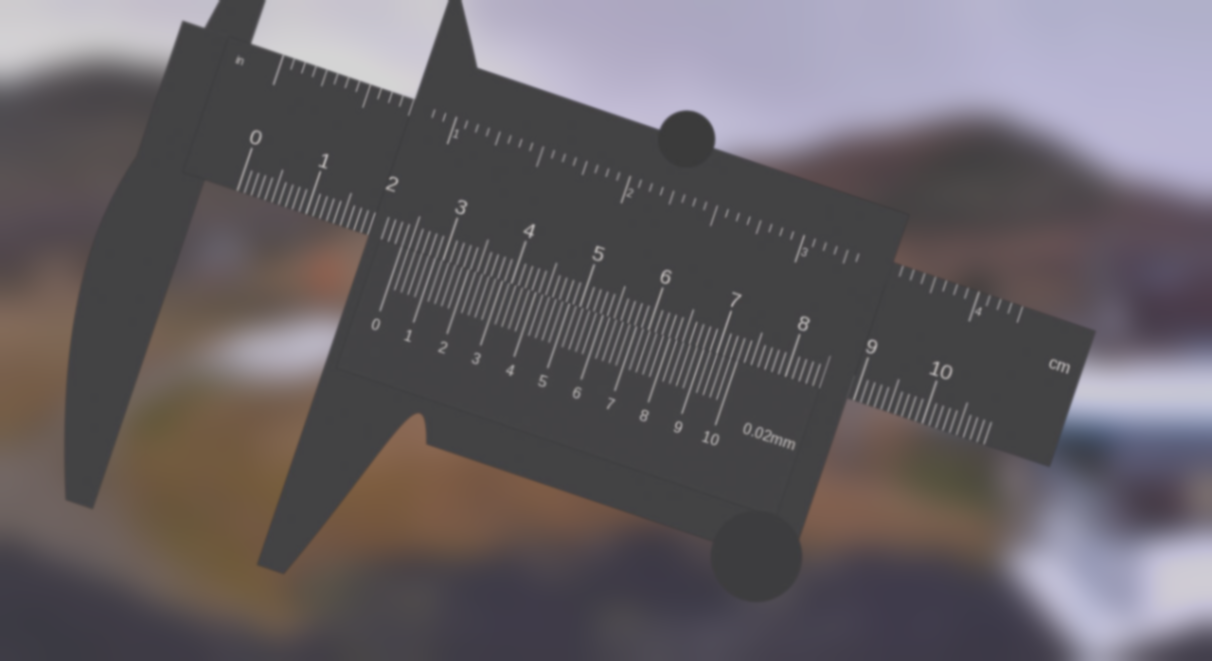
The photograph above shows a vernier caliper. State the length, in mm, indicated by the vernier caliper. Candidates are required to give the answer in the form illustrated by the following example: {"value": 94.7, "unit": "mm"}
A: {"value": 24.0, "unit": "mm"}
